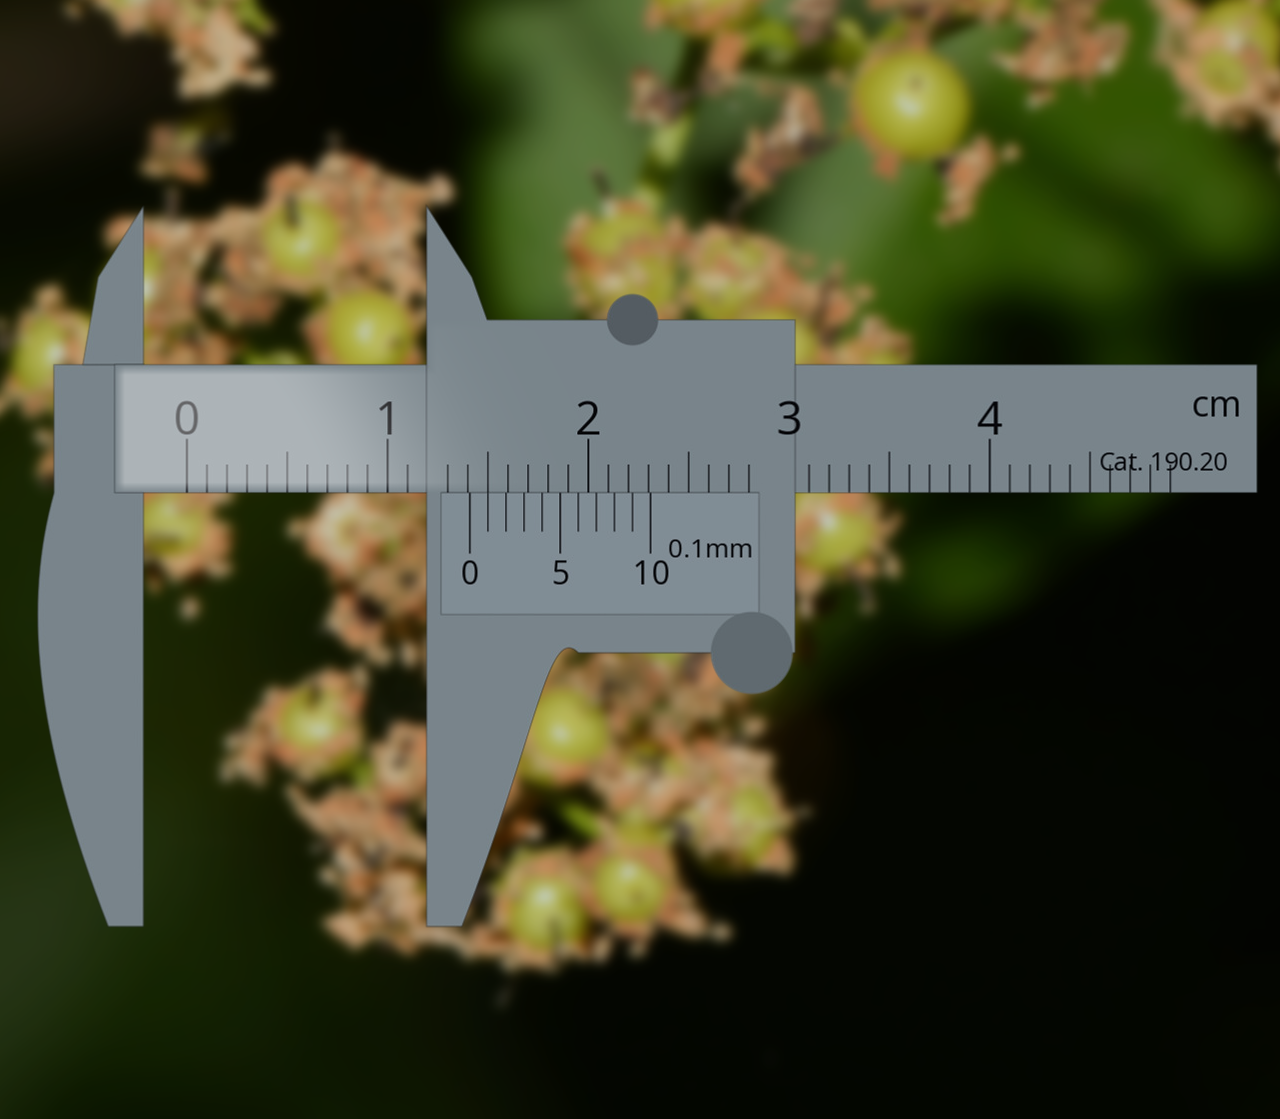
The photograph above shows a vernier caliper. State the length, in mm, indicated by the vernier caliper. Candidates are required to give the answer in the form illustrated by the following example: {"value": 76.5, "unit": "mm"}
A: {"value": 14.1, "unit": "mm"}
